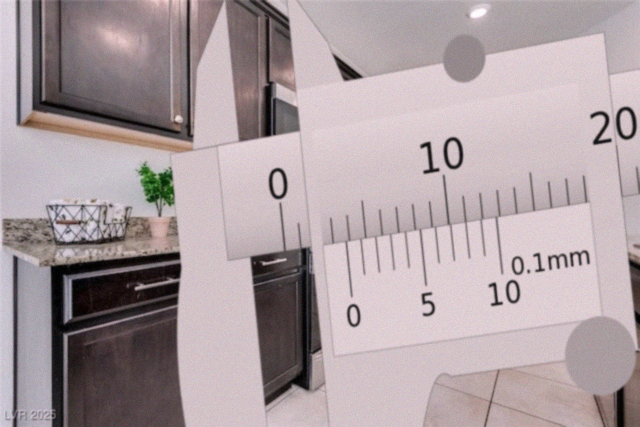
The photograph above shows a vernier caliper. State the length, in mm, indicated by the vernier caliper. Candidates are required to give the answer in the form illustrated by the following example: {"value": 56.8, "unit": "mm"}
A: {"value": 3.8, "unit": "mm"}
